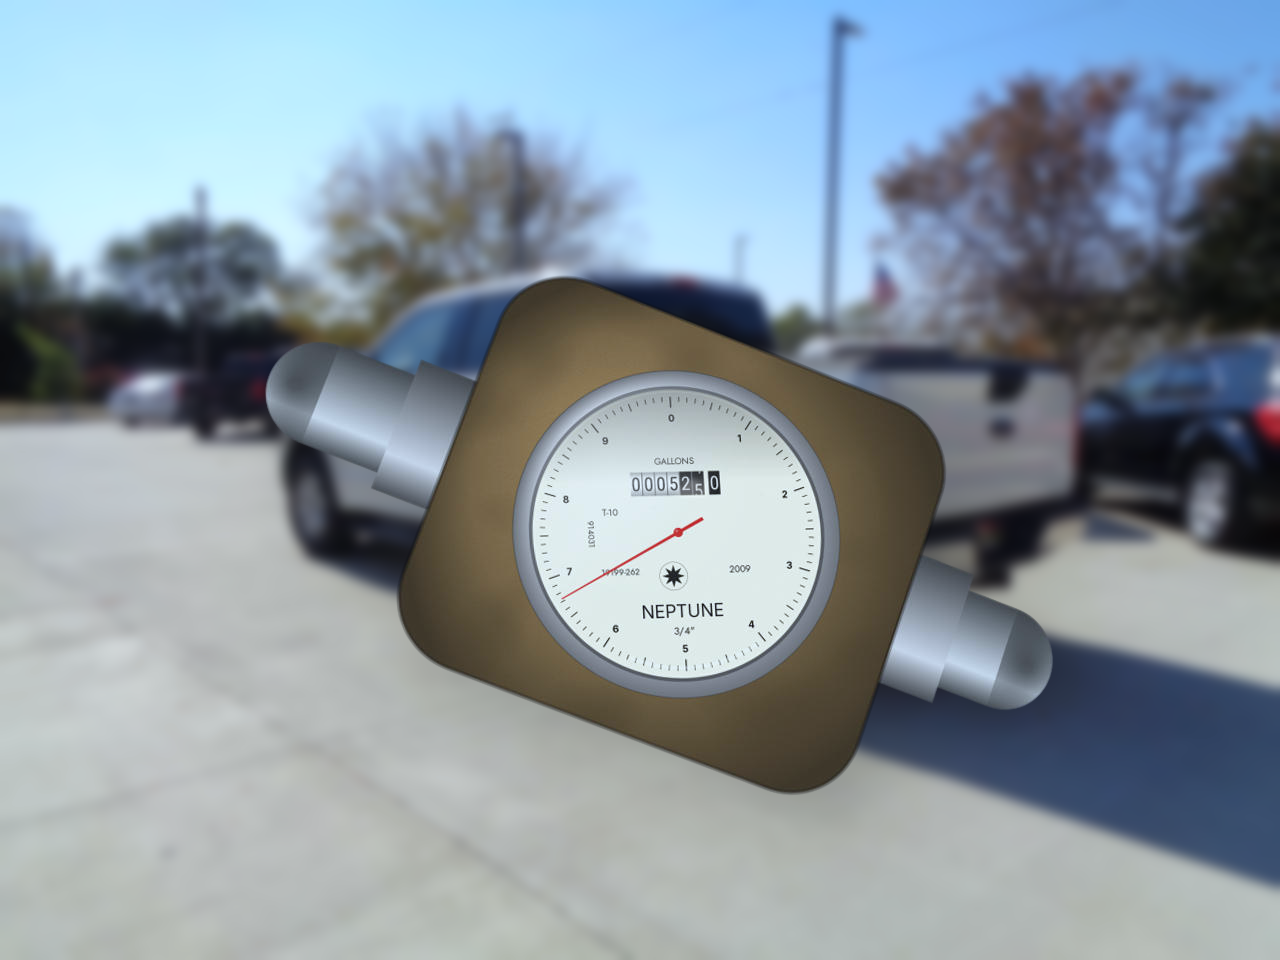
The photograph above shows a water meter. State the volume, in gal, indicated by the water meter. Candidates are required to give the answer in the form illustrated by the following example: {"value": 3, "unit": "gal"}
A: {"value": 5246.7, "unit": "gal"}
